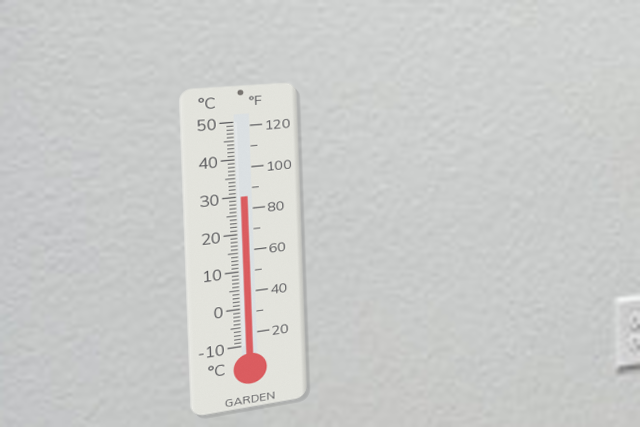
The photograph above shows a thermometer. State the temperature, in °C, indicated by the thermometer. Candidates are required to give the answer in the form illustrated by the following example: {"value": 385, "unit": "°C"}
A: {"value": 30, "unit": "°C"}
